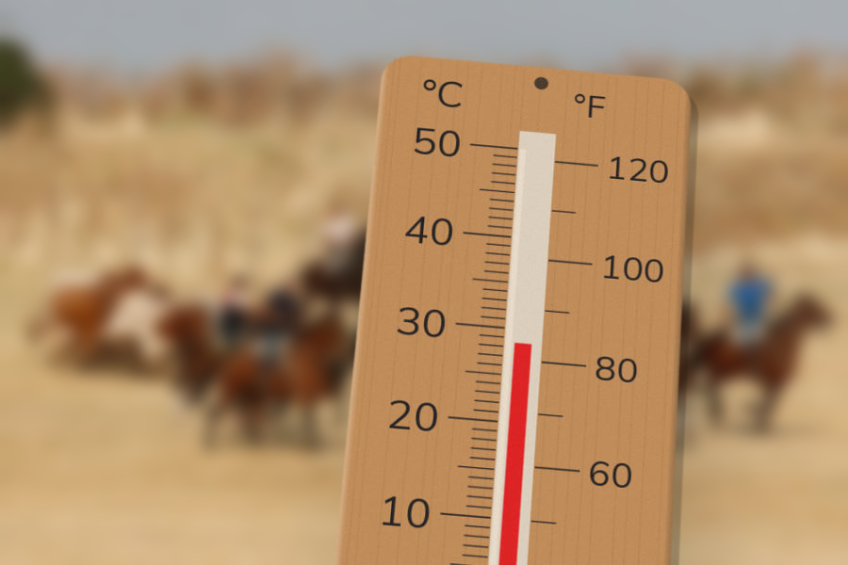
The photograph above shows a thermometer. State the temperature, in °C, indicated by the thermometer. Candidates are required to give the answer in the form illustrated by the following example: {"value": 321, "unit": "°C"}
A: {"value": 28.5, "unit": "°C"}
